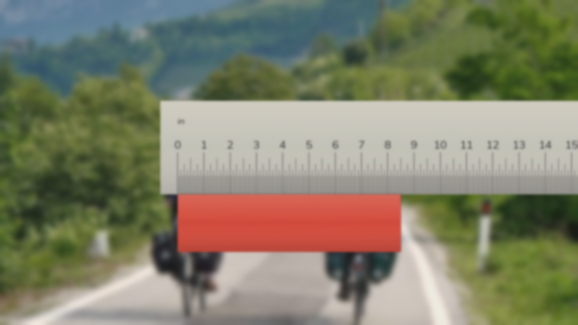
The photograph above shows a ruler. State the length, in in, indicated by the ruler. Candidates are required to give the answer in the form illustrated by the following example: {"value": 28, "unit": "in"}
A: {"value": 8.5, "unit": "in"}
